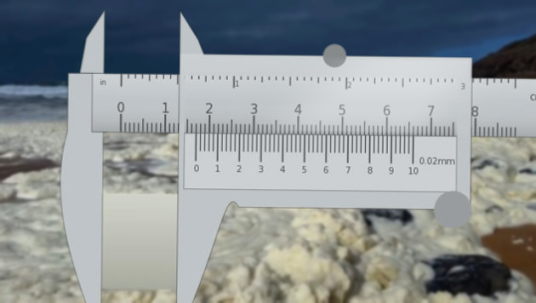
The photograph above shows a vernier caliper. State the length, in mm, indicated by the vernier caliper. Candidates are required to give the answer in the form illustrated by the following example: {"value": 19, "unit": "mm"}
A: {"value": 17.0, "unit": "mm"}
